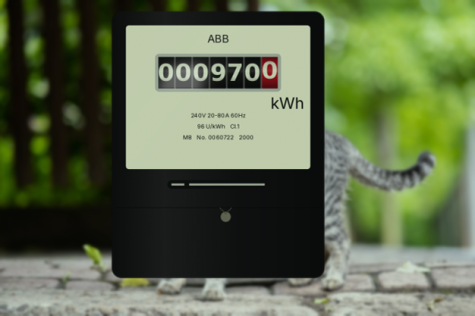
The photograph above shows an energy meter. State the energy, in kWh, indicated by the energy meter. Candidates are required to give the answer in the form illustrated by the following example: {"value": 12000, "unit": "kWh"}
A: {"value": 970.0, "unit": "kWh"}
